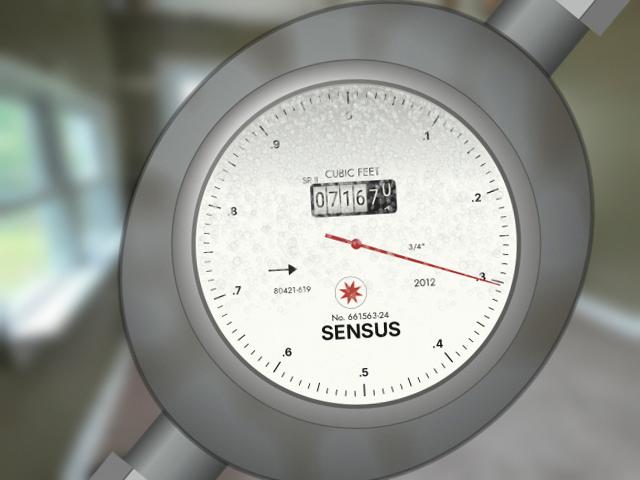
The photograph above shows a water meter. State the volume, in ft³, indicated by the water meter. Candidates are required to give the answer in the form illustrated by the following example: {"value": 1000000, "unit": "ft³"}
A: {"value": 71670.30, "unit": "ft³"}
